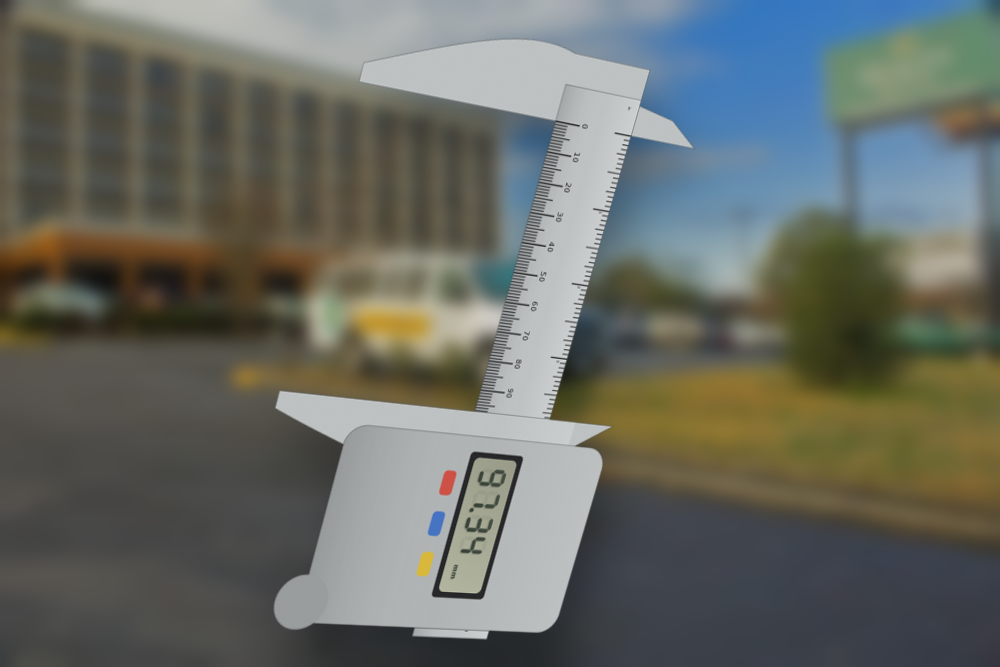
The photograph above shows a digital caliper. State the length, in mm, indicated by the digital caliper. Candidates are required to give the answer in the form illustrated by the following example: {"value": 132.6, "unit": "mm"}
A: {"value": 97.34, "unit": "mm"}
